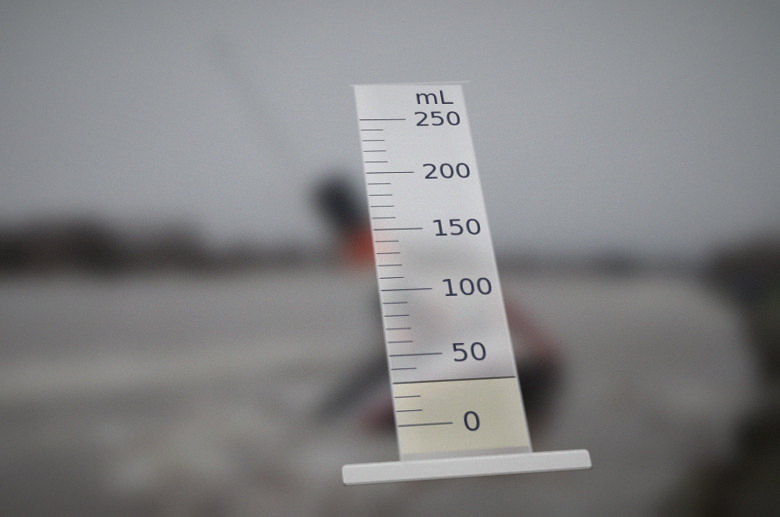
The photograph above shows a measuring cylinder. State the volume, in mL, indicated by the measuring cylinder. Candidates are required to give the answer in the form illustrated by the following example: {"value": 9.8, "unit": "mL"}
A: {"value": 30, "unit": "mL"}
